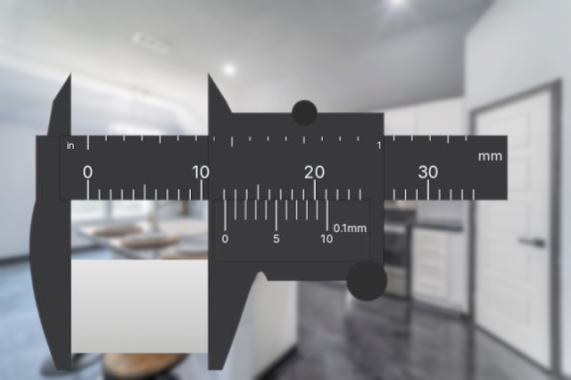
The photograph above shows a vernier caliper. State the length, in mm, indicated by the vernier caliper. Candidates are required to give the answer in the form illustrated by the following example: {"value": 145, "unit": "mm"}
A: {"value": 12.1, "unit": "mm"}
